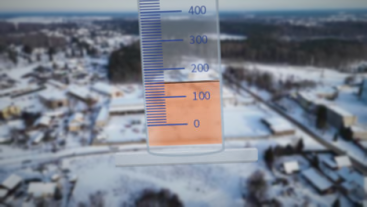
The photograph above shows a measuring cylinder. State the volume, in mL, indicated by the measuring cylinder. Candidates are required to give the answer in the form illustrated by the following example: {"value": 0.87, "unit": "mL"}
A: {"value": 150, "unit": "mL"}
